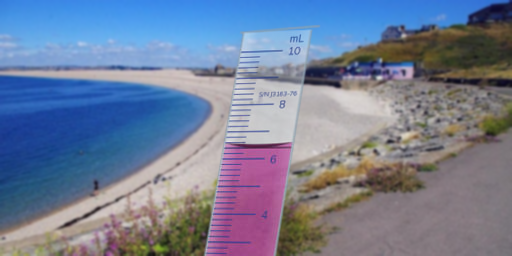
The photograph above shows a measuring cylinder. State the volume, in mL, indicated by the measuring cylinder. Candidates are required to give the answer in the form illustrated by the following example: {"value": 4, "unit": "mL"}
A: {"value": 6.4, "unit": "mL"}
